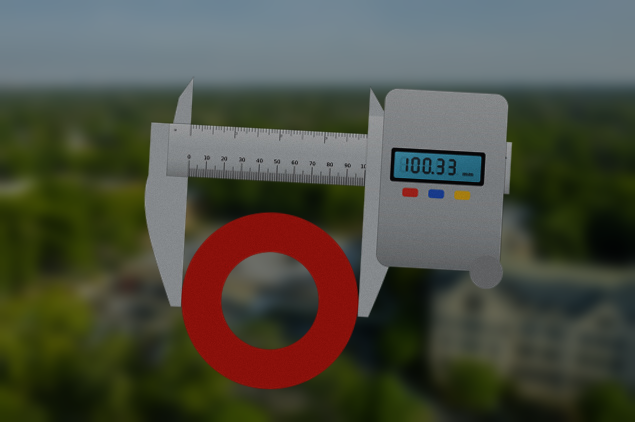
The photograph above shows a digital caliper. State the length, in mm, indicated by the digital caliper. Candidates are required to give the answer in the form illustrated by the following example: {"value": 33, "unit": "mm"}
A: {"value": 100.33, "unit": "mm"}
